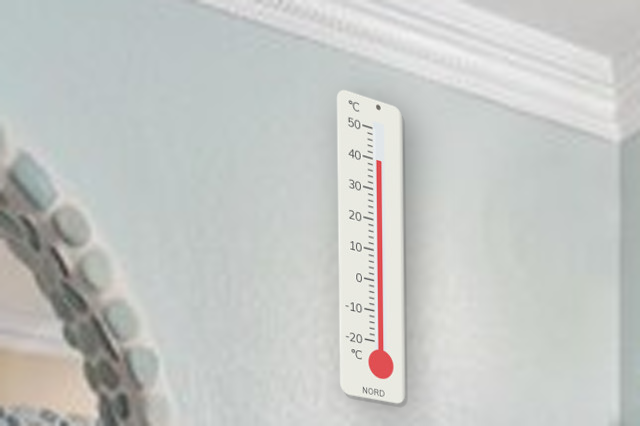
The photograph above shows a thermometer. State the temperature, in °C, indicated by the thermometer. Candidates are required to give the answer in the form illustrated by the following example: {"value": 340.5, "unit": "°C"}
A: {"value": 40, "unit": "°C"}
